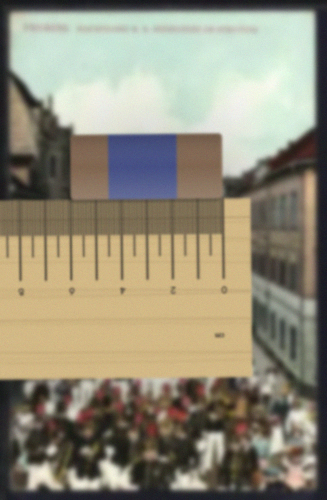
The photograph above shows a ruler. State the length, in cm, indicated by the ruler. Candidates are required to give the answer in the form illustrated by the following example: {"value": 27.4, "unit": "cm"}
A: {"value": 6, "unit": "cm"}
